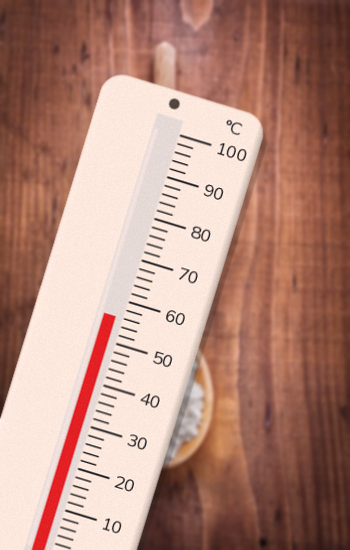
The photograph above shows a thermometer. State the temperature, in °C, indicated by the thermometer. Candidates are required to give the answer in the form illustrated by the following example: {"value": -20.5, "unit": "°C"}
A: {"value": 56, "unit": "°C"}
